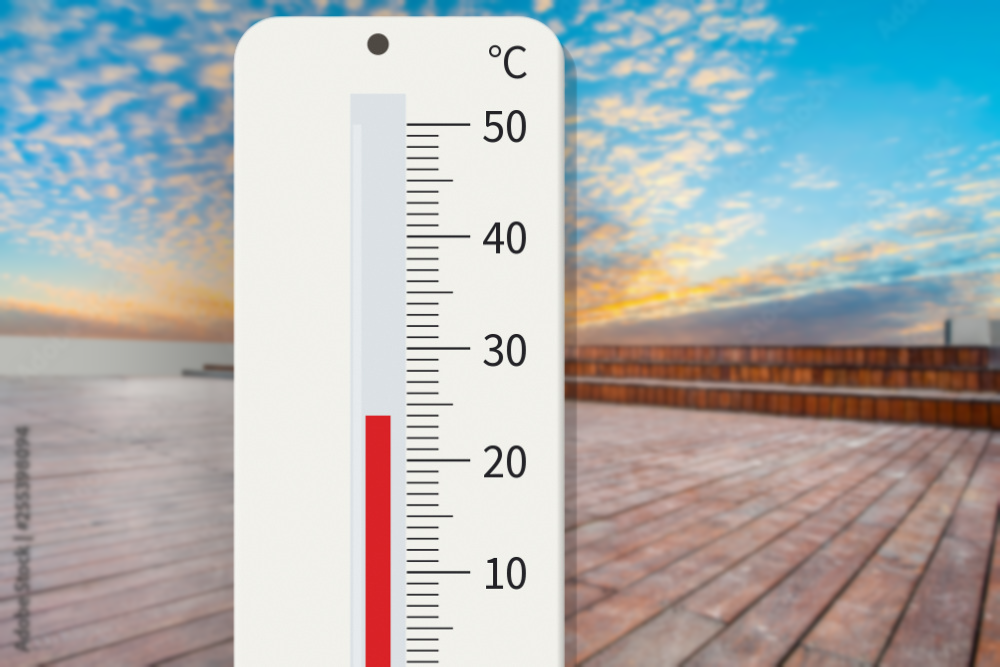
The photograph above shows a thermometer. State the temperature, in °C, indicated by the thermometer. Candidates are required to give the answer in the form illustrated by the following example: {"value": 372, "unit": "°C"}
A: {"value": 24, "unit": "°C"}
